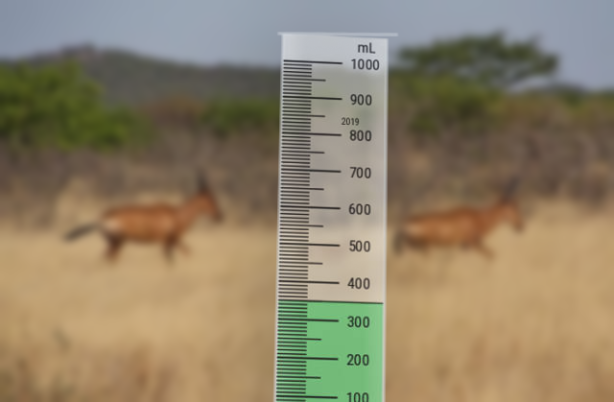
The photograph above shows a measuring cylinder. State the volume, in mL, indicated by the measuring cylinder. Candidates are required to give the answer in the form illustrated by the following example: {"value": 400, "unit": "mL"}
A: {"value": 350, "unit": "mL"}
